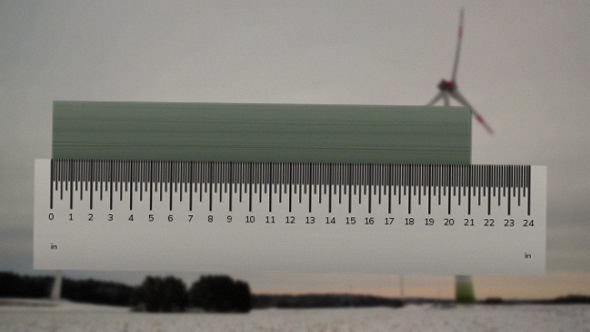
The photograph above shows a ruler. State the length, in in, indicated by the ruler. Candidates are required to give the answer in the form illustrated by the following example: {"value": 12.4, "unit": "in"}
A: {"value": 21, "unit": "in"}
